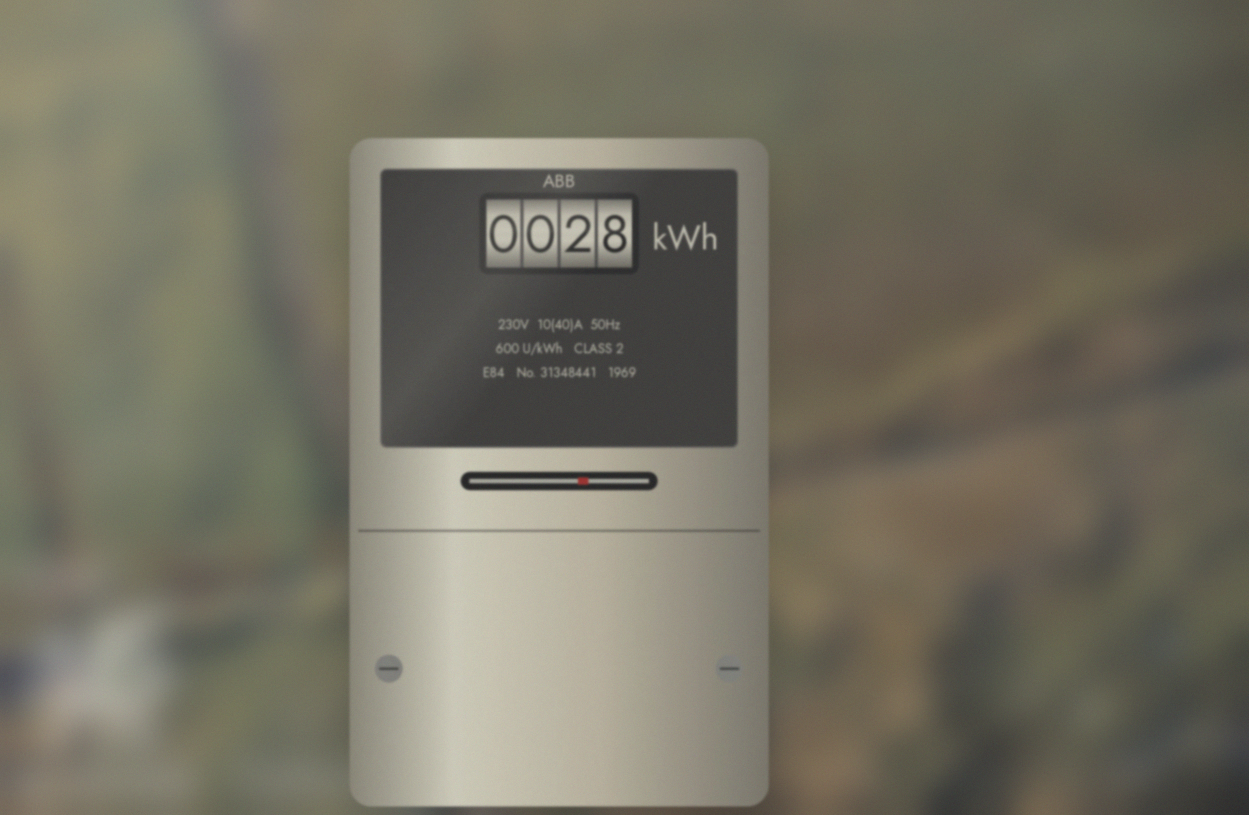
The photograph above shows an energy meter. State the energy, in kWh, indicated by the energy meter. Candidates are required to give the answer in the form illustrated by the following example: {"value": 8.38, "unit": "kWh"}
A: {"value": 28, "unit": "kWh"}
